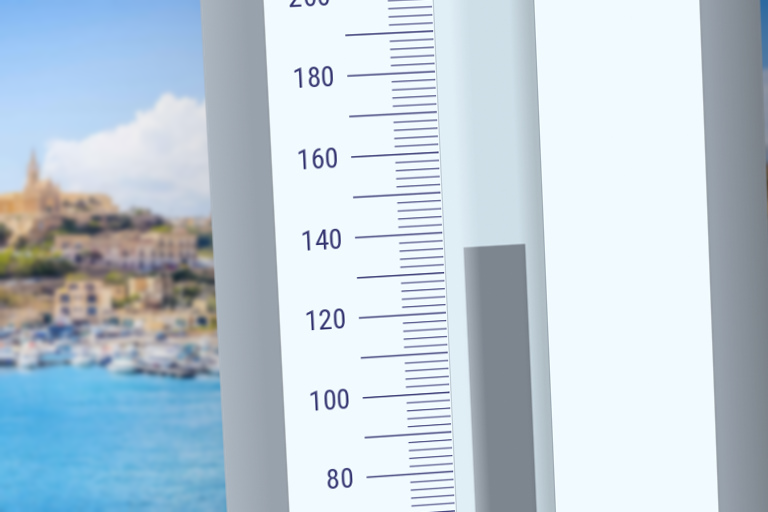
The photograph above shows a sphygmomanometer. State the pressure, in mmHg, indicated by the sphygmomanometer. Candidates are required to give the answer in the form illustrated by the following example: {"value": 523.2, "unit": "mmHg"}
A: {"value": 136, "unit": "mmHg"}
